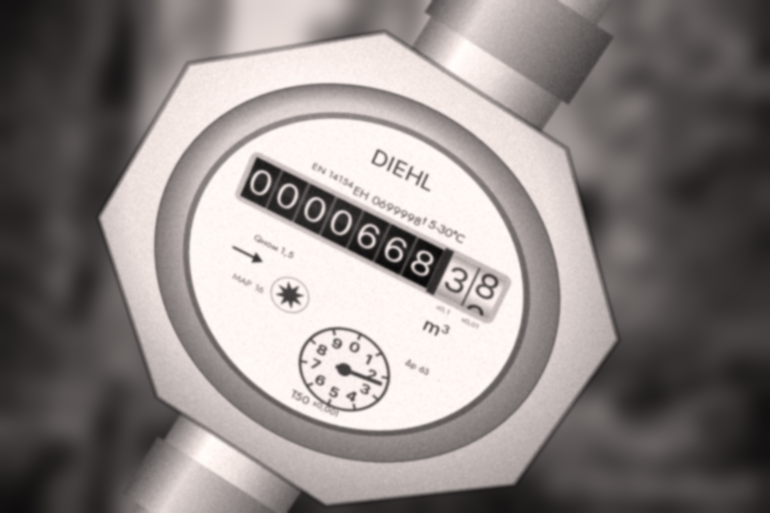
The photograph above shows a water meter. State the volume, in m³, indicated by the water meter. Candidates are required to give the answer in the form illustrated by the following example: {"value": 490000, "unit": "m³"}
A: {"value": 668.382, "unit": "m³"}
